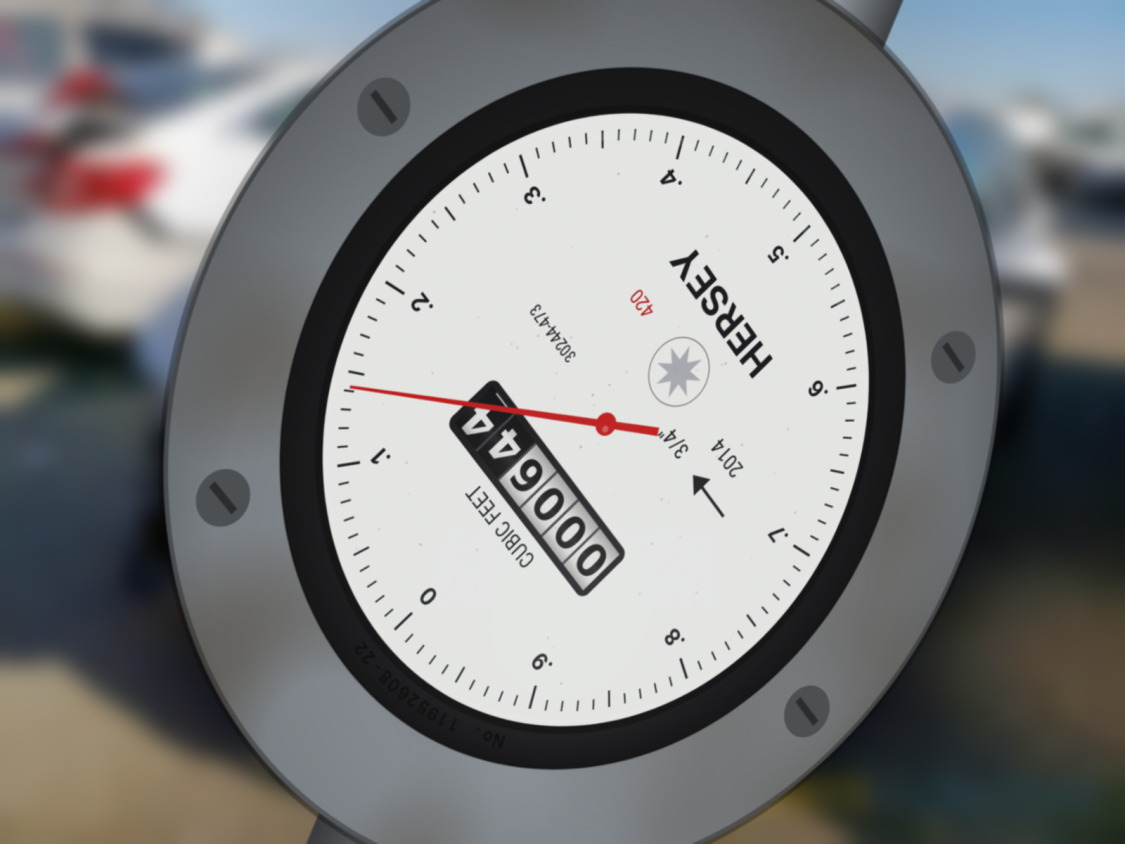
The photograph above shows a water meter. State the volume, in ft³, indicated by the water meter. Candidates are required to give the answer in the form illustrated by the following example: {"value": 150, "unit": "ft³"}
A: {"value": 644.14, "unit": "ft³"}
